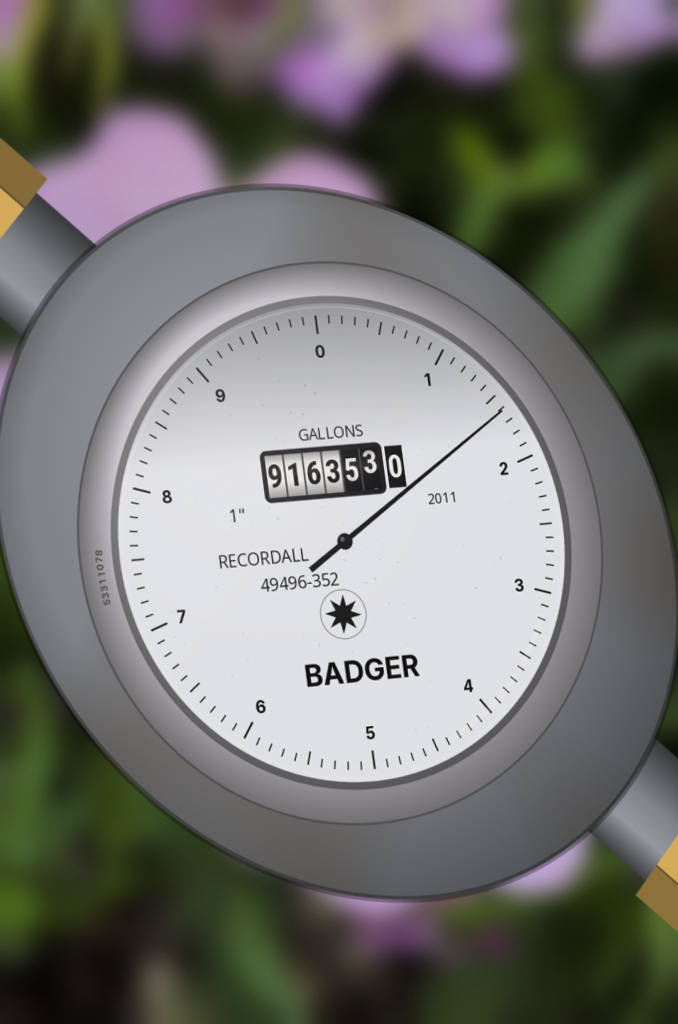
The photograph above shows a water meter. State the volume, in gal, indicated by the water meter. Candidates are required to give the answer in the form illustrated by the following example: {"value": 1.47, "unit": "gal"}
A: {"value": 9163531.6, "unit": "gal"}
